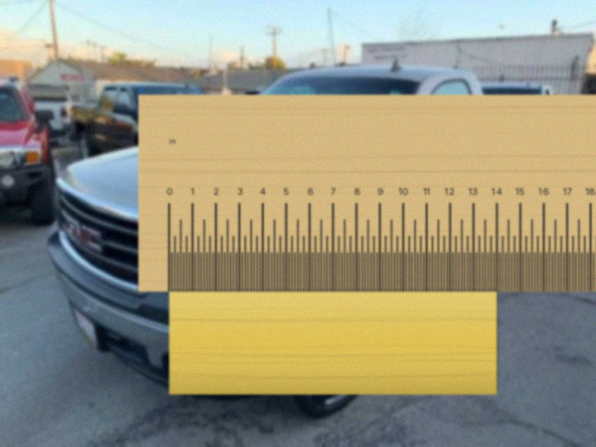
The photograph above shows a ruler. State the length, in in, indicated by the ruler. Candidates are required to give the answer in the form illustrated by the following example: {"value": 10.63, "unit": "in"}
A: {"value": 14, "unit": "in"}
